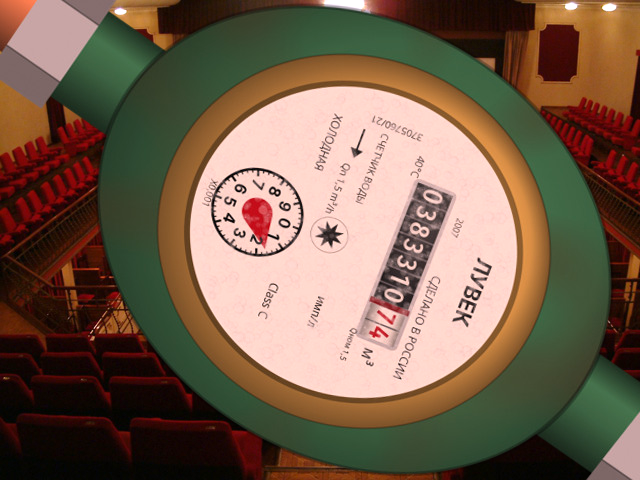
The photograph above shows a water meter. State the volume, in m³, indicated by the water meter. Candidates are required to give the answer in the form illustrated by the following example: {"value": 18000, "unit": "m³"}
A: {"value": 383310.741, "unit": "m³"}
